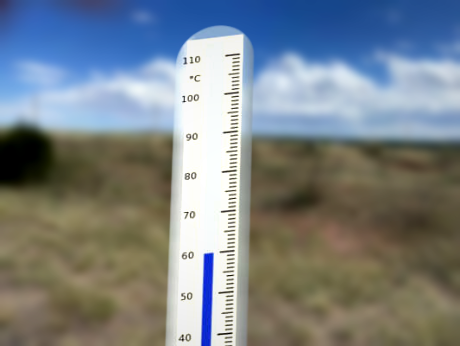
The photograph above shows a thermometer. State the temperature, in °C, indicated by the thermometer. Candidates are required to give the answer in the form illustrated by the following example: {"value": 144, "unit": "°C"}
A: {"value": 60, "unit": "°C"}
